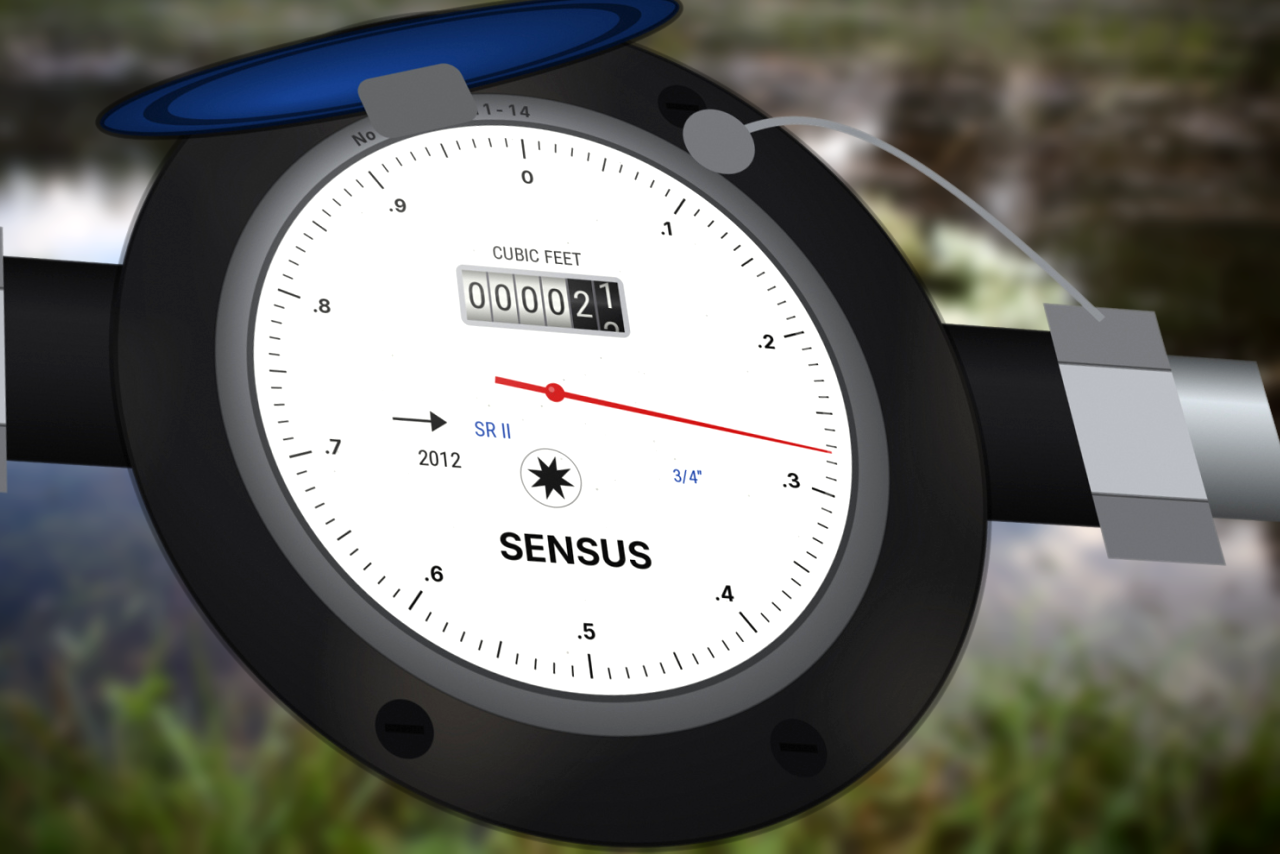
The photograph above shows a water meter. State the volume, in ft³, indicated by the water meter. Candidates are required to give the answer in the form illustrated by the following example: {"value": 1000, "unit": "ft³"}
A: {"value": 21.27, "unit": "ft³"}
